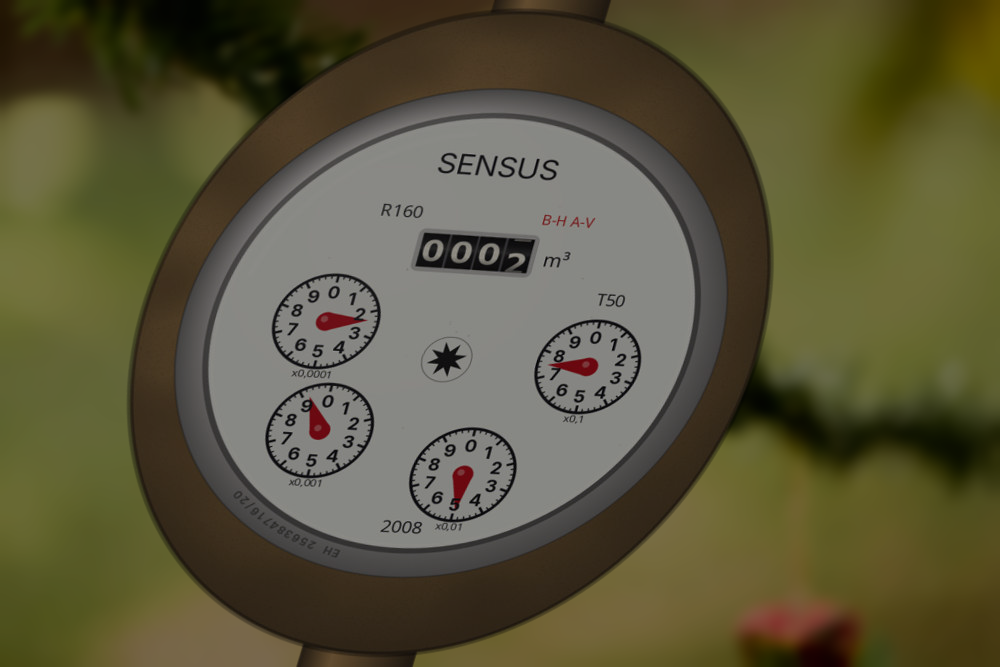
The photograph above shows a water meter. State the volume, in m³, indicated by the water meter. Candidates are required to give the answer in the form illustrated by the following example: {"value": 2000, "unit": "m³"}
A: {"value": 1.7492, "unit": "m³"}
